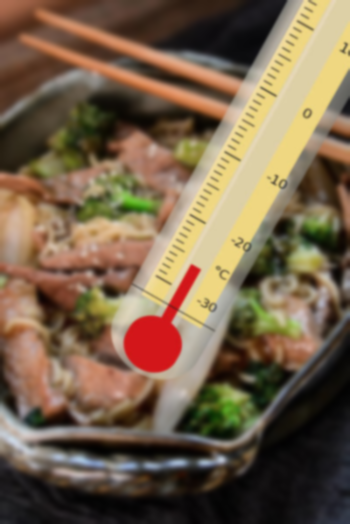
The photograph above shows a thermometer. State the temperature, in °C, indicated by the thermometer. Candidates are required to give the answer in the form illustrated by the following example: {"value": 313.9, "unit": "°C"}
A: {"value": -26, "unit": "°C"}
